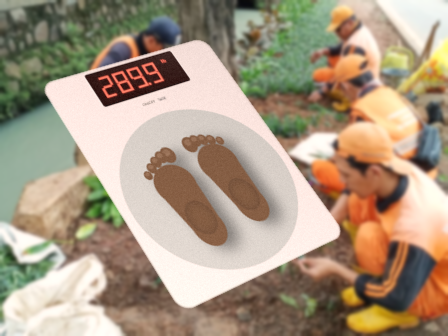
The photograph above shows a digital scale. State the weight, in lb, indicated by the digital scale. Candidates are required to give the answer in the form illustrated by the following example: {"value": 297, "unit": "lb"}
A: {"value": 289.9, "unit": "lb"}
